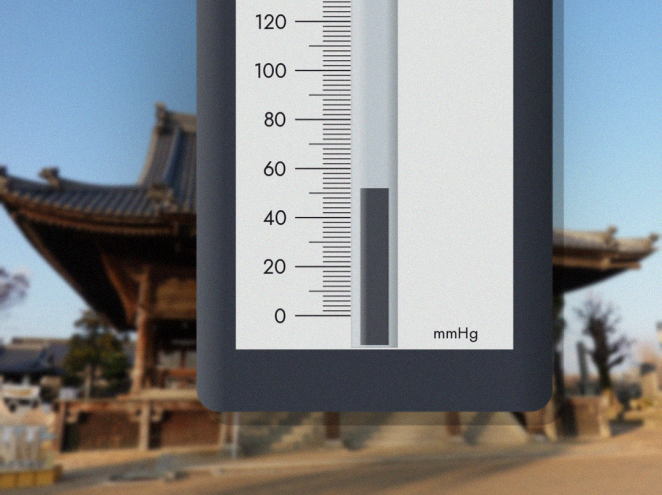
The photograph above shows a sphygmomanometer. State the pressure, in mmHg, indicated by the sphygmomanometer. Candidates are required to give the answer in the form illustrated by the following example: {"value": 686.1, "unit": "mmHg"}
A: {"value": 52, "unit": "mmHg"}
